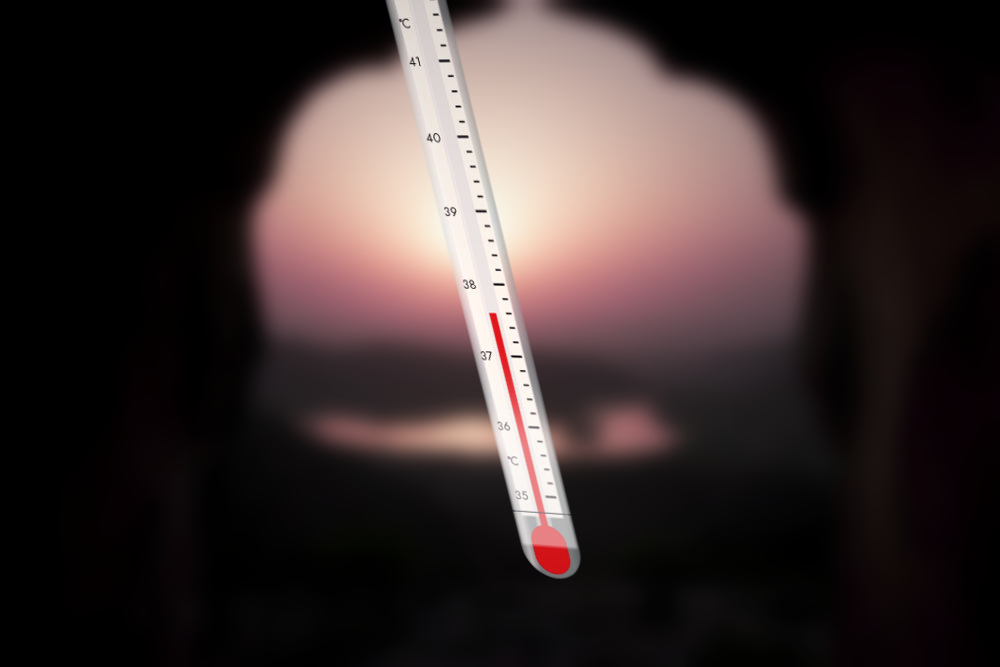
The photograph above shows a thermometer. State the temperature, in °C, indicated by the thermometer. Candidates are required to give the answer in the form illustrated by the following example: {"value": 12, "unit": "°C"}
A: {"value": 37.6, "unit": "°C"}
